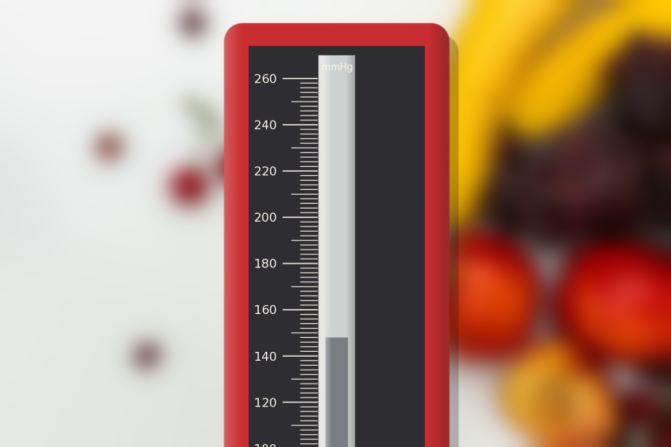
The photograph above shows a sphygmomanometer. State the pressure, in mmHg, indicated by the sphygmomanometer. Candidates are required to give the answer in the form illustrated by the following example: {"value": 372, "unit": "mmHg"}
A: {"value": 148, "unit": "mmHg"}
